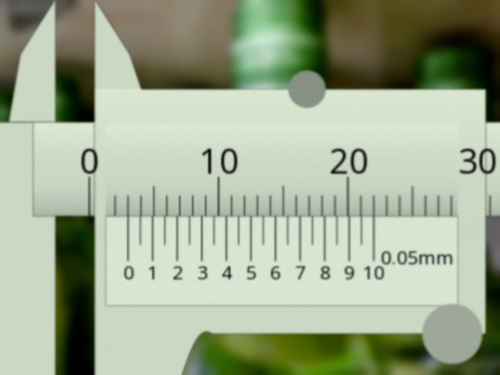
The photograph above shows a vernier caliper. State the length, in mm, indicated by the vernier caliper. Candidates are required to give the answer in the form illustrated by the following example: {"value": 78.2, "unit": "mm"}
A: {"value": 3.0, "unit": "mm"}
